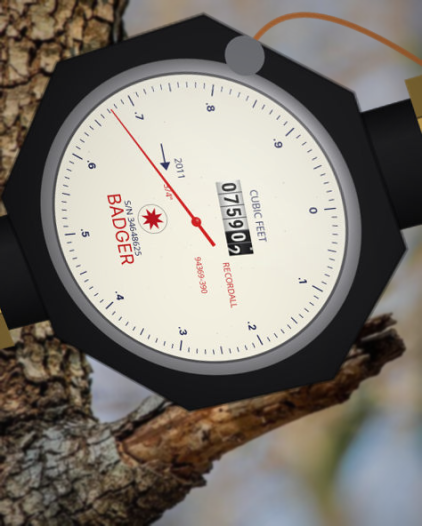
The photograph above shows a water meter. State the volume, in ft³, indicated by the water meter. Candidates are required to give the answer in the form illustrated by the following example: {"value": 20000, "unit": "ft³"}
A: {"value": 75901.67, "unit": "ft³"}
